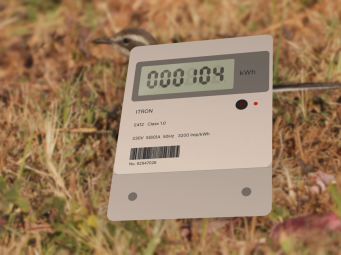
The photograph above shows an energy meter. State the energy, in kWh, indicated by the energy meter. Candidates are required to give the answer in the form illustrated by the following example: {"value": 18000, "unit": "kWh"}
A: {"value": 104, "unit": "kWh"}
